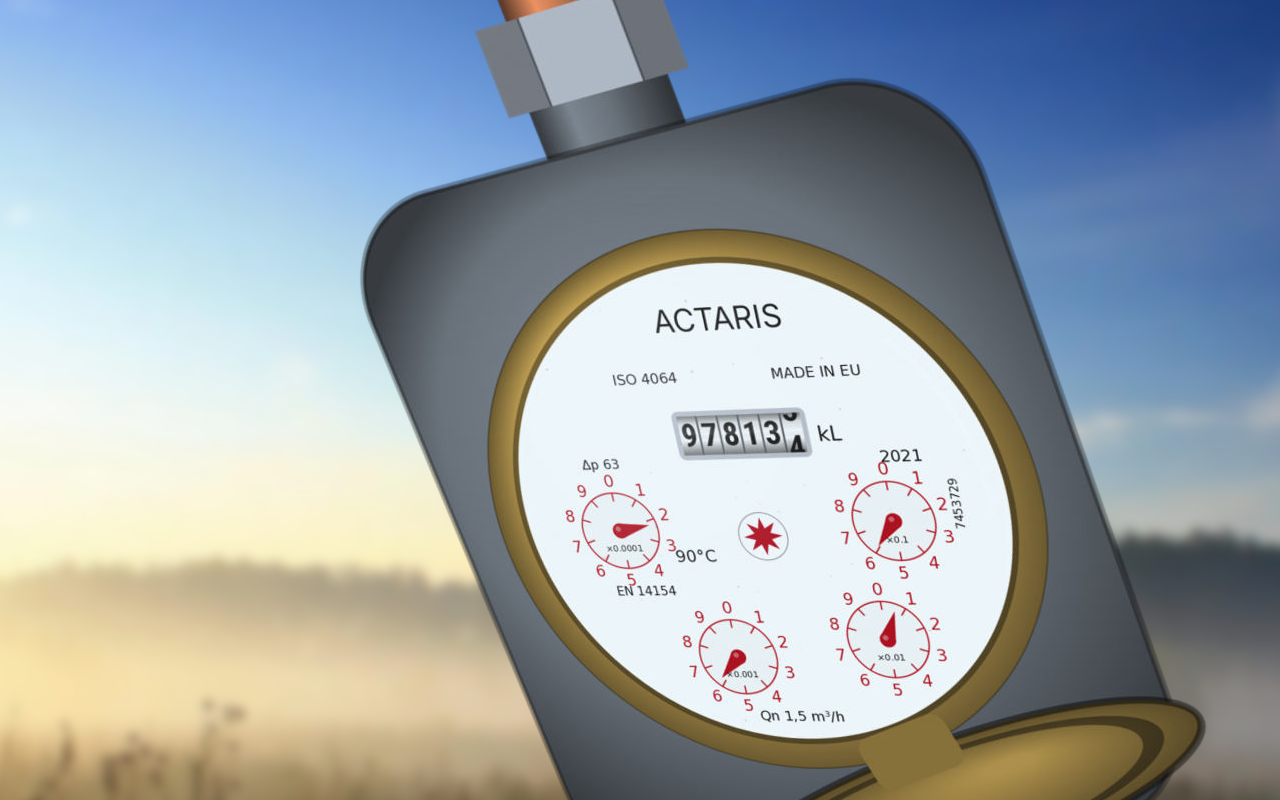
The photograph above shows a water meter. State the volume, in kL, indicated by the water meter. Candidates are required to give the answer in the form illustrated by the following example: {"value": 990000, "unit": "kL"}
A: {"value": 978133.6062, "unit": "kL"}
